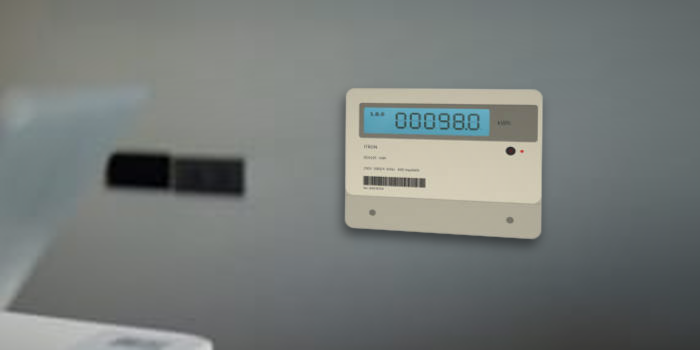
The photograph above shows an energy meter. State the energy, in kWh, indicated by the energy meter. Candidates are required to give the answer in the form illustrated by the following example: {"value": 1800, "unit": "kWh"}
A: {"value": 98.0, "unit": "kWh"}
